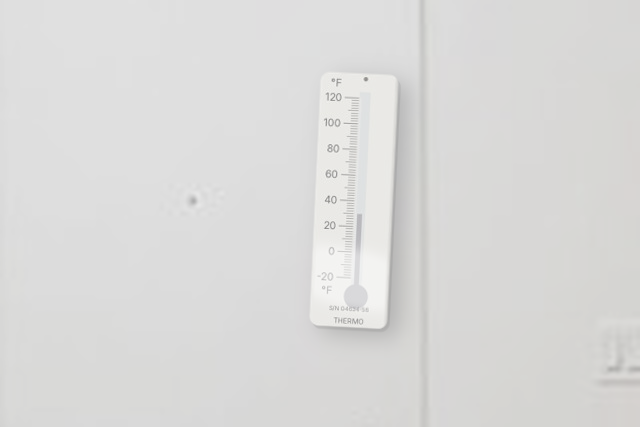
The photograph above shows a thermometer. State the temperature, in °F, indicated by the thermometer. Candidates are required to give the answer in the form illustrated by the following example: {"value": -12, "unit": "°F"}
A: {"value": 30, "unit": "°F"}
